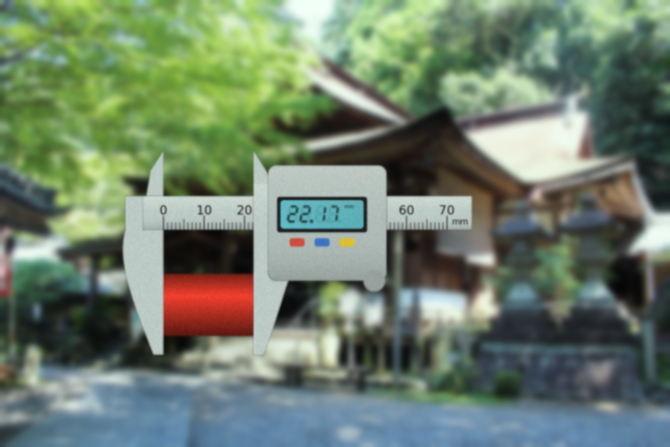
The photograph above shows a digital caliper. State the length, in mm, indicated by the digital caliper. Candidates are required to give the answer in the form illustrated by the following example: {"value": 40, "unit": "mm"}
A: {"value": 22.17, "unit": "mm"}
